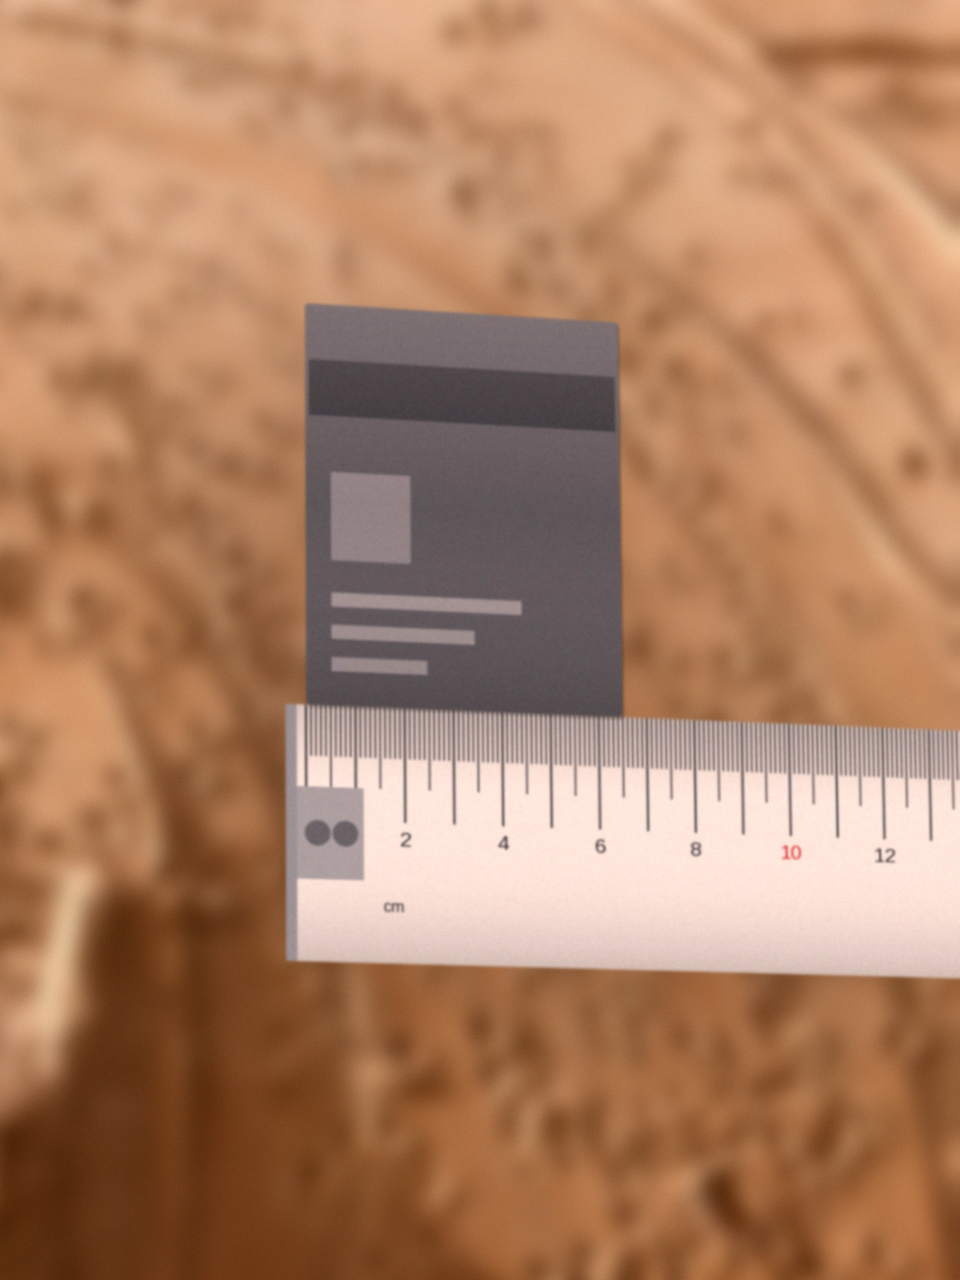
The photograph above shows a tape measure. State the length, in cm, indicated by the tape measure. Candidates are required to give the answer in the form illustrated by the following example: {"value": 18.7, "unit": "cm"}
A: {"value": 6.5, "unit": "cm"}
